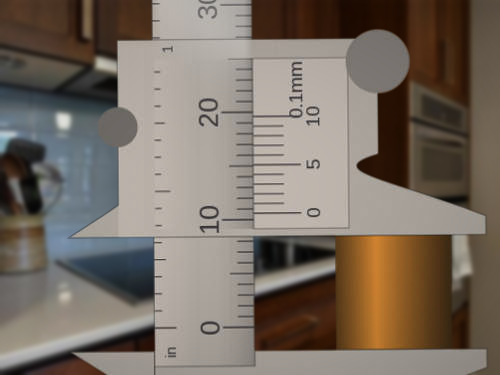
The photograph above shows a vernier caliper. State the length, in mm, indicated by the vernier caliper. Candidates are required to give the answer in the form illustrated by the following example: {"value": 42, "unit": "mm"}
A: {"value": 10.6, "unit": "mm"}
